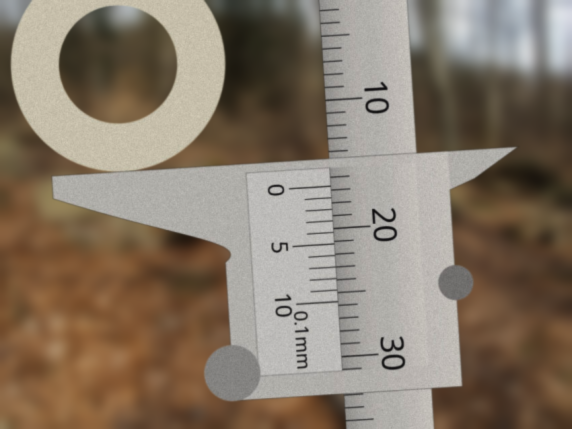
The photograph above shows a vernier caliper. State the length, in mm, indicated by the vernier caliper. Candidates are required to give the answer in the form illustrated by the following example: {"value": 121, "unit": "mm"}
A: {"value": 16.7, "unit": "mm"}
